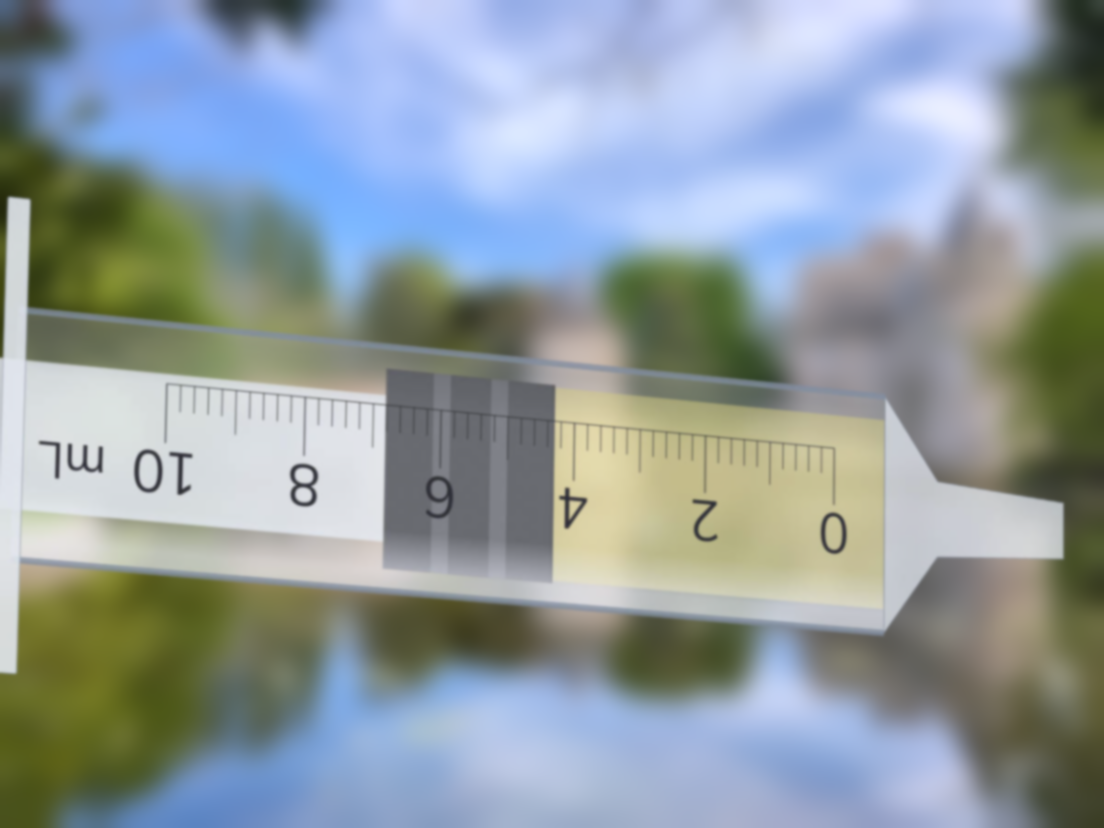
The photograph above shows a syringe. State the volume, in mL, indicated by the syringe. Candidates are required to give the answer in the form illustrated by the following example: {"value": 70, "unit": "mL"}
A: {"value": 4.3, "unit": "mL"}
